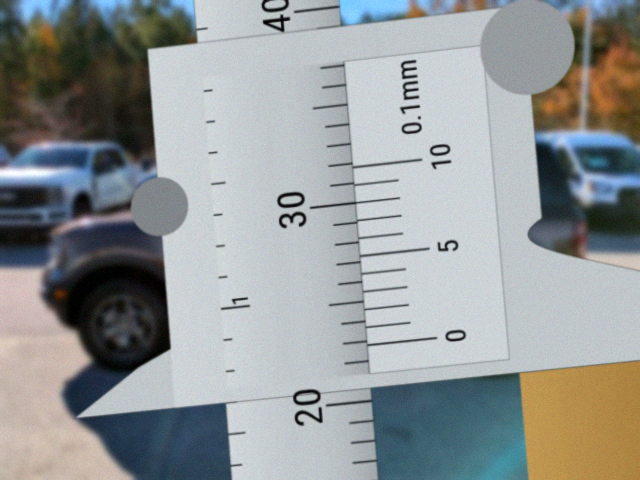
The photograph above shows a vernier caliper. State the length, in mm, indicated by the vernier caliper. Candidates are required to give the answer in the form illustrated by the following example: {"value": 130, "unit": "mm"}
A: {"value": 22.8, "unit": "mm"}
